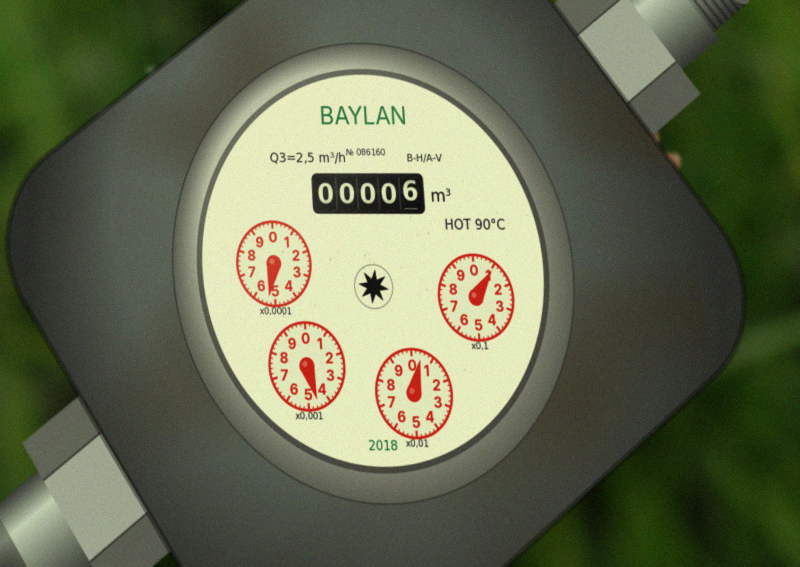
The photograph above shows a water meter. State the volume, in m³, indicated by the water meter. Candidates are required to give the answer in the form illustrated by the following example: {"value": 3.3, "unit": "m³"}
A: {"value": 6.1045, "unit": "m³"}
